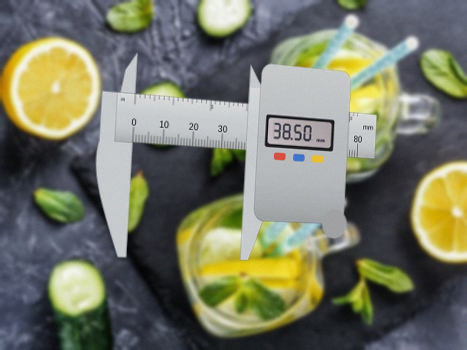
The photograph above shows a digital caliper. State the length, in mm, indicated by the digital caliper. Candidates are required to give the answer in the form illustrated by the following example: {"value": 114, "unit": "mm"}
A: {"value": 38.50, "unit": "mm"}
